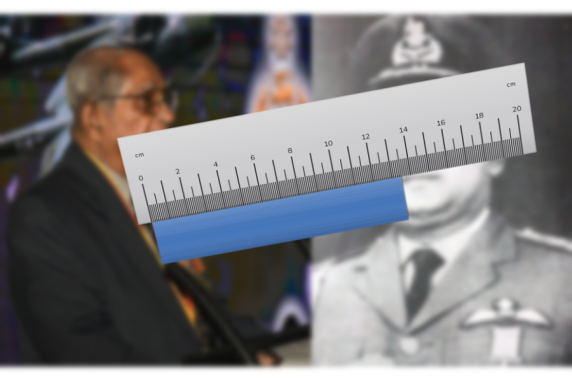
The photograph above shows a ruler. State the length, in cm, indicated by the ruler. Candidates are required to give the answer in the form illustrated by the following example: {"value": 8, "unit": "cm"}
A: {"value": 13.5, "unit": "cm"}
